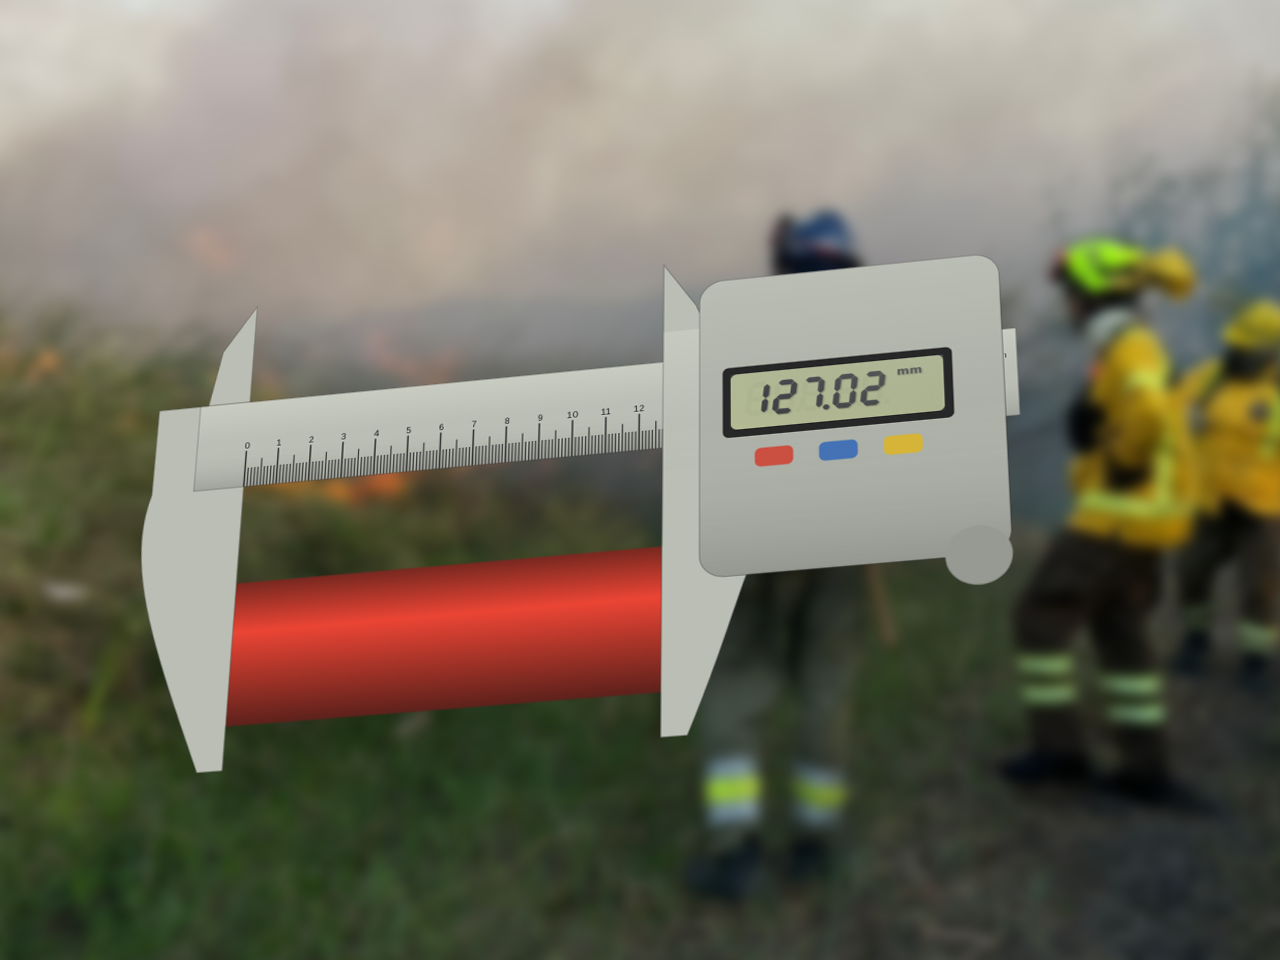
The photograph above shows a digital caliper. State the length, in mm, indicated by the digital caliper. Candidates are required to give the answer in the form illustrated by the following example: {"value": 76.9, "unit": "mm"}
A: {"value": 127.02, "unit": "mm"}
